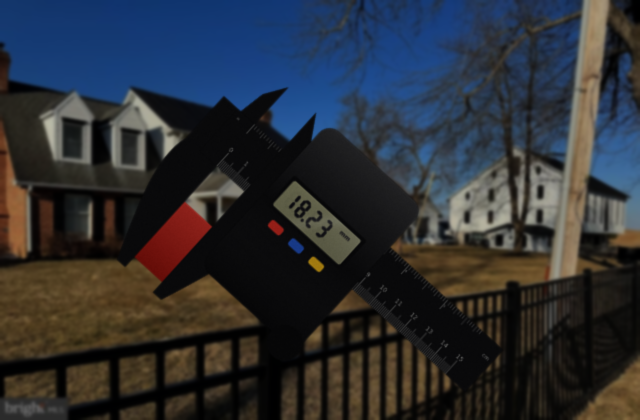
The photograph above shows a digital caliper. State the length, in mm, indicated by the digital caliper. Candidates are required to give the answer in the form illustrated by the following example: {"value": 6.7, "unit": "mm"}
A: {"value": 18.23, "unit": "mm"}
